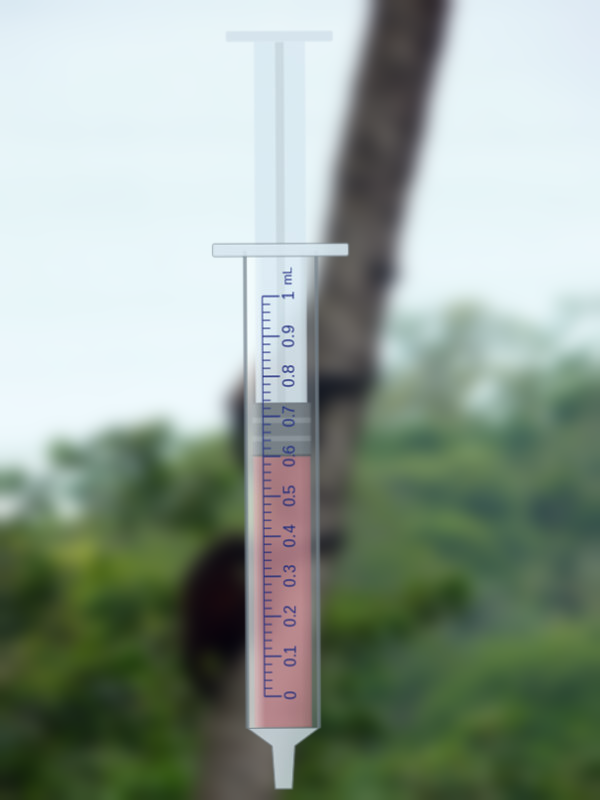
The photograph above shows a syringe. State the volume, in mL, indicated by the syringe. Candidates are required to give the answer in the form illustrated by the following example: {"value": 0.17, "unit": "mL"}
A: {"value": 0.6, "unit": "mL"}
